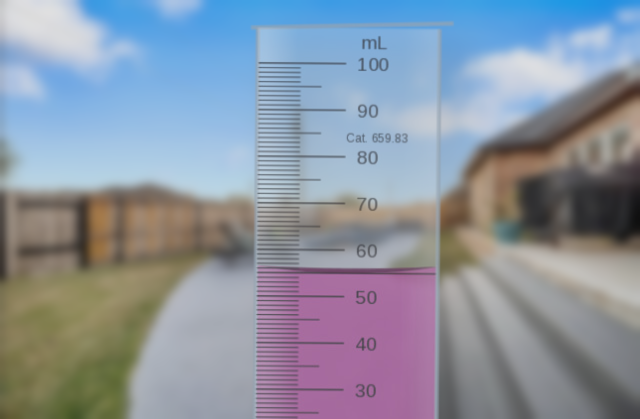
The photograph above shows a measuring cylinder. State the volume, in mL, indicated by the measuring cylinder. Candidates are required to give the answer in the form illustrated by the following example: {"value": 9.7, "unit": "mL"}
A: {"value": 55, "unit": "mL"}
